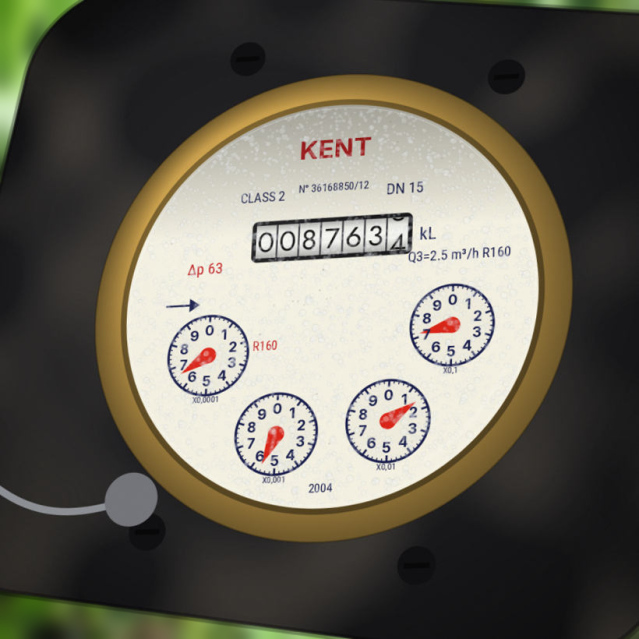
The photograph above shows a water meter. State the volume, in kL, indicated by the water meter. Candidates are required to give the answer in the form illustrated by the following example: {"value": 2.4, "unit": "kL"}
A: {"value": 87633.7156, "unit": "kL"}
